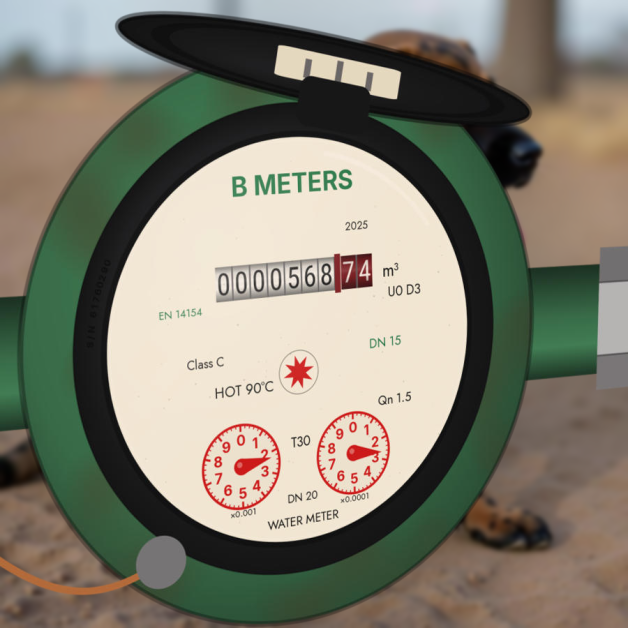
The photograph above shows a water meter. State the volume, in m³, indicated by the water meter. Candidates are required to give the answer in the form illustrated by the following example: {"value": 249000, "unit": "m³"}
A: {"value": 568.7422, "unit": "m³"}
